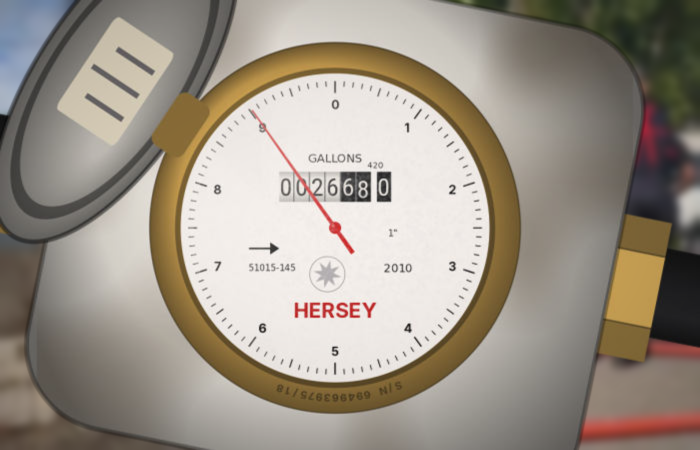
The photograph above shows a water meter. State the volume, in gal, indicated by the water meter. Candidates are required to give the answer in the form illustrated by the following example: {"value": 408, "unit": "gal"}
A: {"value": 26679.0, "unit": "gal"}
